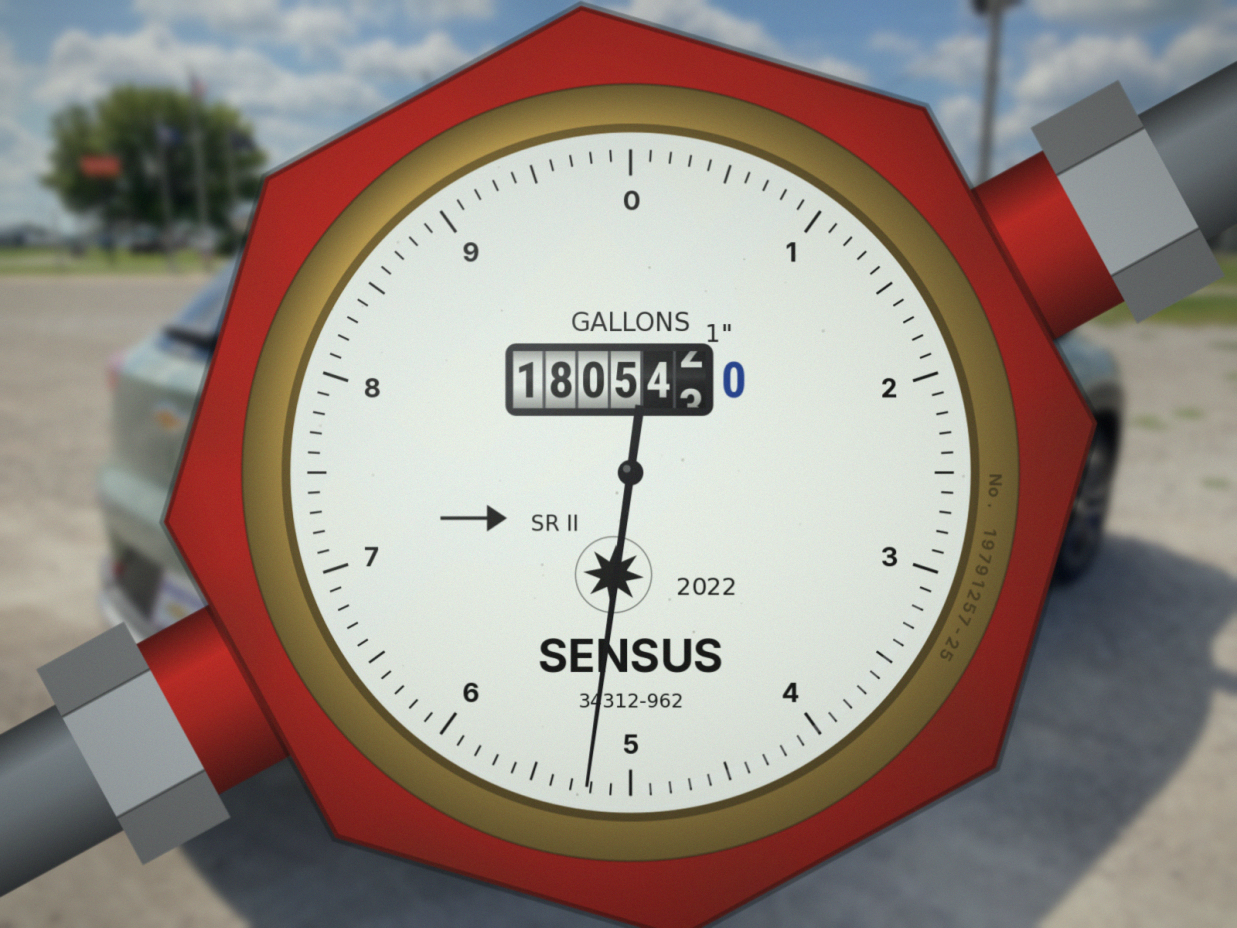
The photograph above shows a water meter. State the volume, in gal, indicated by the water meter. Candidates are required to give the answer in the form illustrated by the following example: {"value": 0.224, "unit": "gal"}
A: {"value": 1805425.2, "unit": "gal"}
